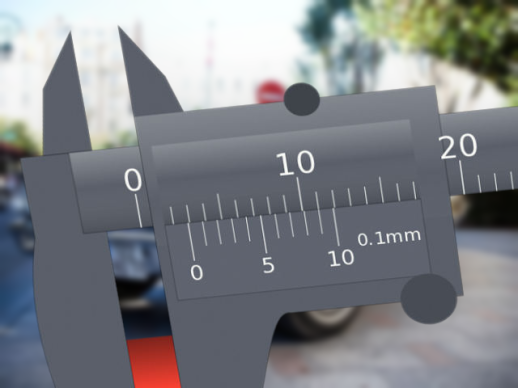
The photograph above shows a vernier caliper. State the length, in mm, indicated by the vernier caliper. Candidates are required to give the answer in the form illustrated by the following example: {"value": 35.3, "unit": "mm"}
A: {"value": 2.9, "unit": "mm"}
